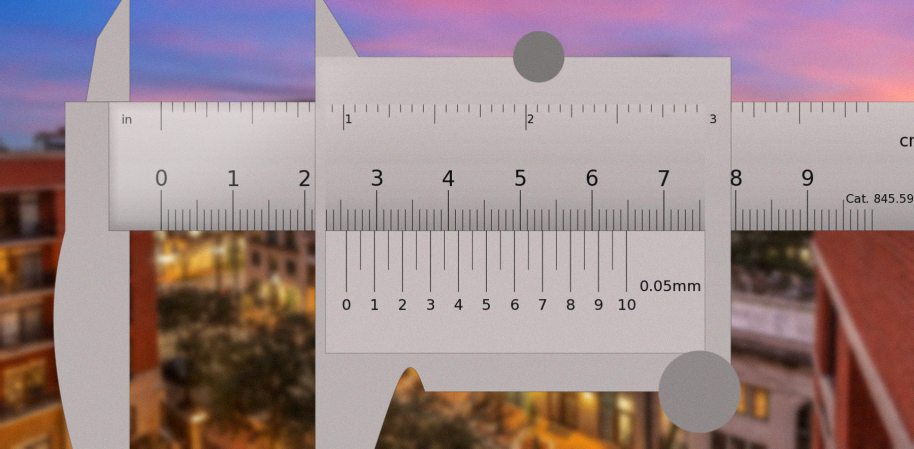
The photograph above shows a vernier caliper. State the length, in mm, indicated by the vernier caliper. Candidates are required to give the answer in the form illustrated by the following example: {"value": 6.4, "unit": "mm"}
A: {"value": 25.8, "unit": "mm"}
